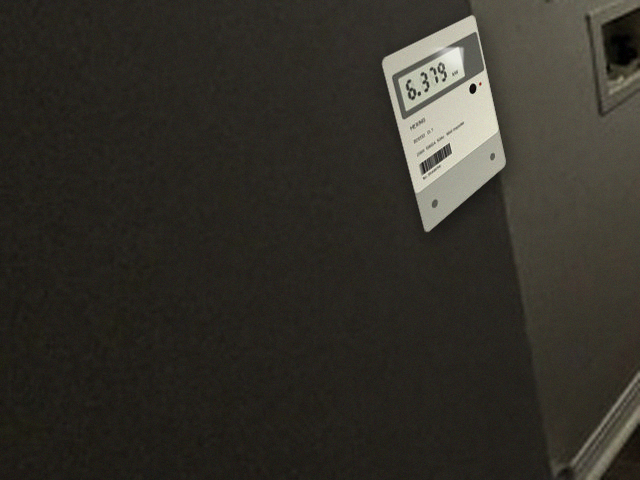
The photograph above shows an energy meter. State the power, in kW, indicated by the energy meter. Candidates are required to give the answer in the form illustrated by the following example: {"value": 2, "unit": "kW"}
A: {"value": 6.379, "unit": "kW"}
